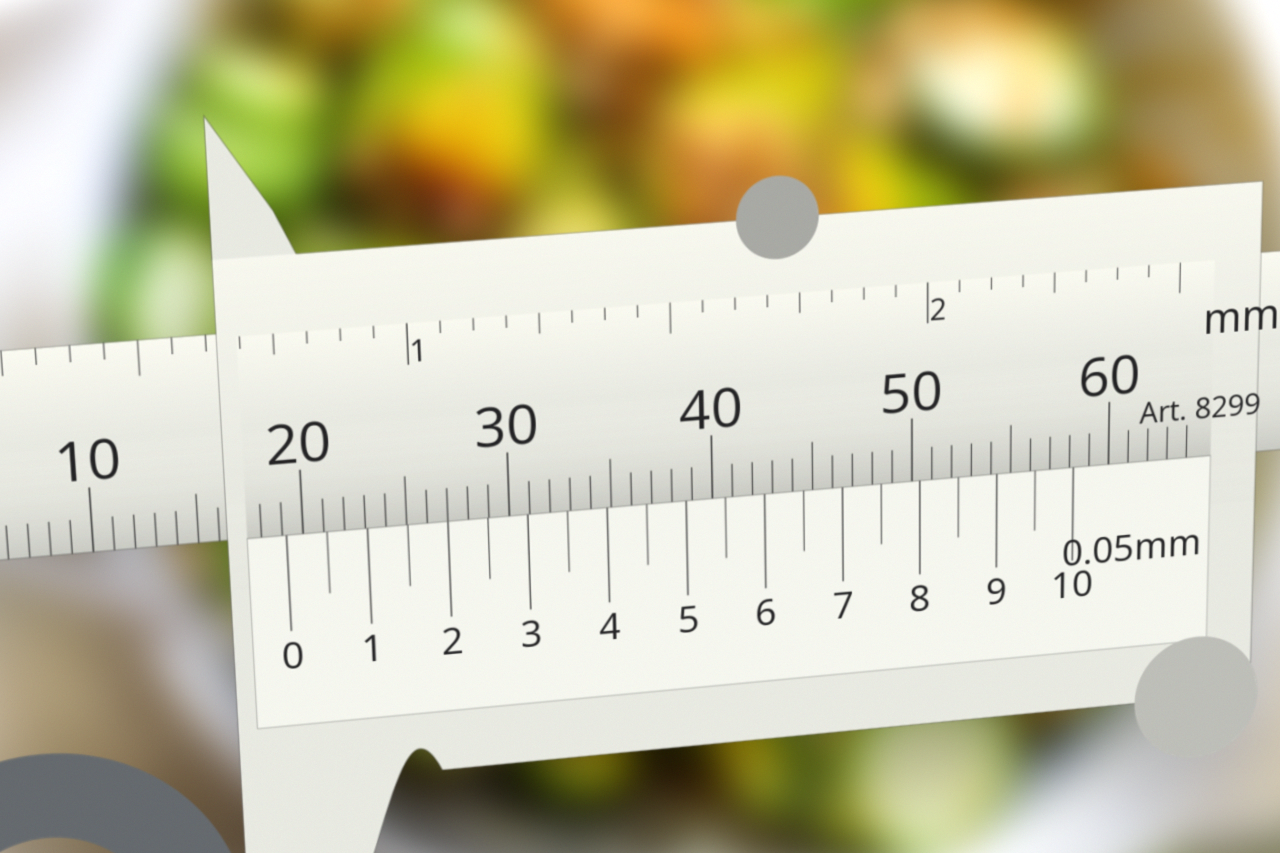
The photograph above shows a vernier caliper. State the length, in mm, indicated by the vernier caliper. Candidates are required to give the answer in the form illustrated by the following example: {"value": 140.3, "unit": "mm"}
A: {"value": 19.2, "unit": "mm"}
